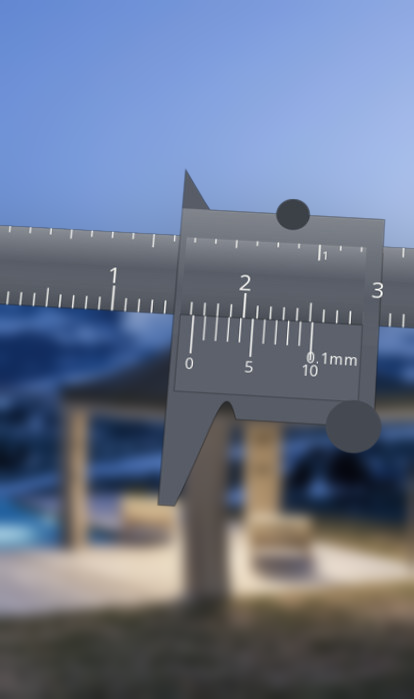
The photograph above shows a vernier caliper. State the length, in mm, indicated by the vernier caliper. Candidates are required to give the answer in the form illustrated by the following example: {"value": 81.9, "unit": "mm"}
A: {"value": 16.2, "unit": "mm"}
